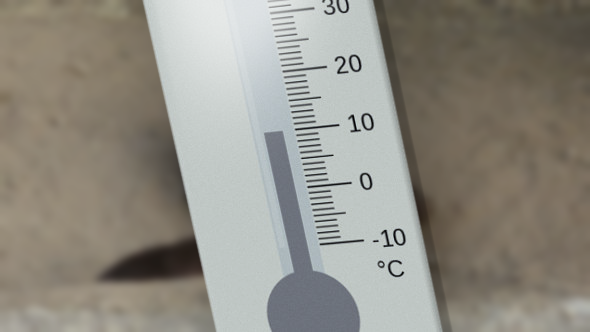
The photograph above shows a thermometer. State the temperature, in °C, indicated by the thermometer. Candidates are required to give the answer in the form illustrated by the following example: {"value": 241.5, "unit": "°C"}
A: {"value": 10, "unit": "°C"}
